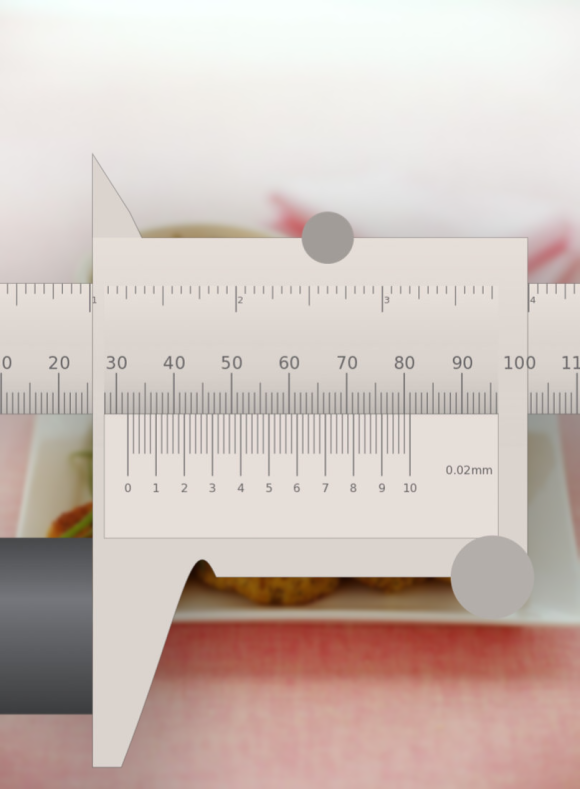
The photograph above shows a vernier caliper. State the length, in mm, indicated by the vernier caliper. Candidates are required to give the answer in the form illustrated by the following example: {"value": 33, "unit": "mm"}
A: {"value": 32.0, "unit": "mm"}
